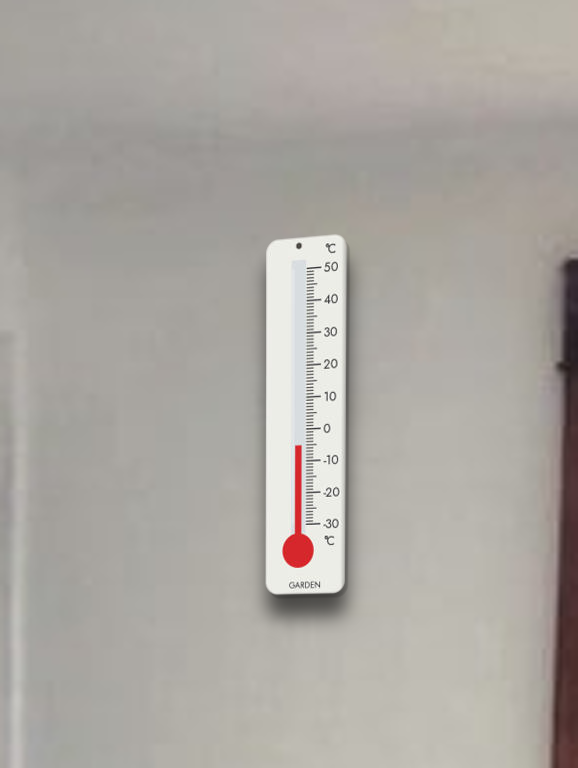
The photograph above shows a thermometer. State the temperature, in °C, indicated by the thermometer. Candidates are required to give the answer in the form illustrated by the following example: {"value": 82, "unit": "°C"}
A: {"value": -5, "unit": "°C"}
